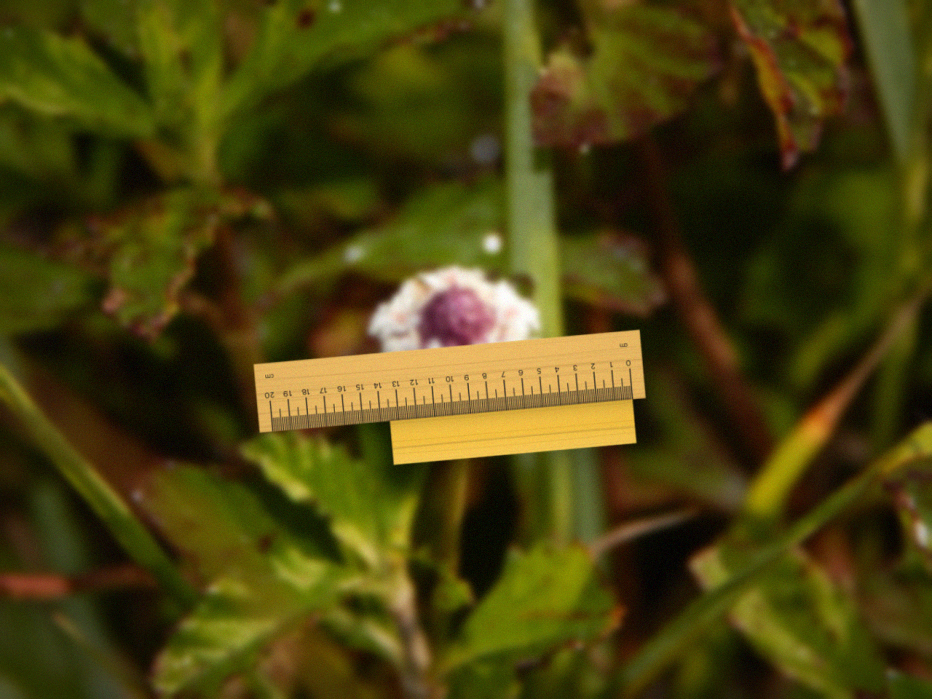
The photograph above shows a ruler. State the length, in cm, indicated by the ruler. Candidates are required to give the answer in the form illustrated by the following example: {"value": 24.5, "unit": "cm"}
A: {"value": 13.5, "unit": "cm"}
